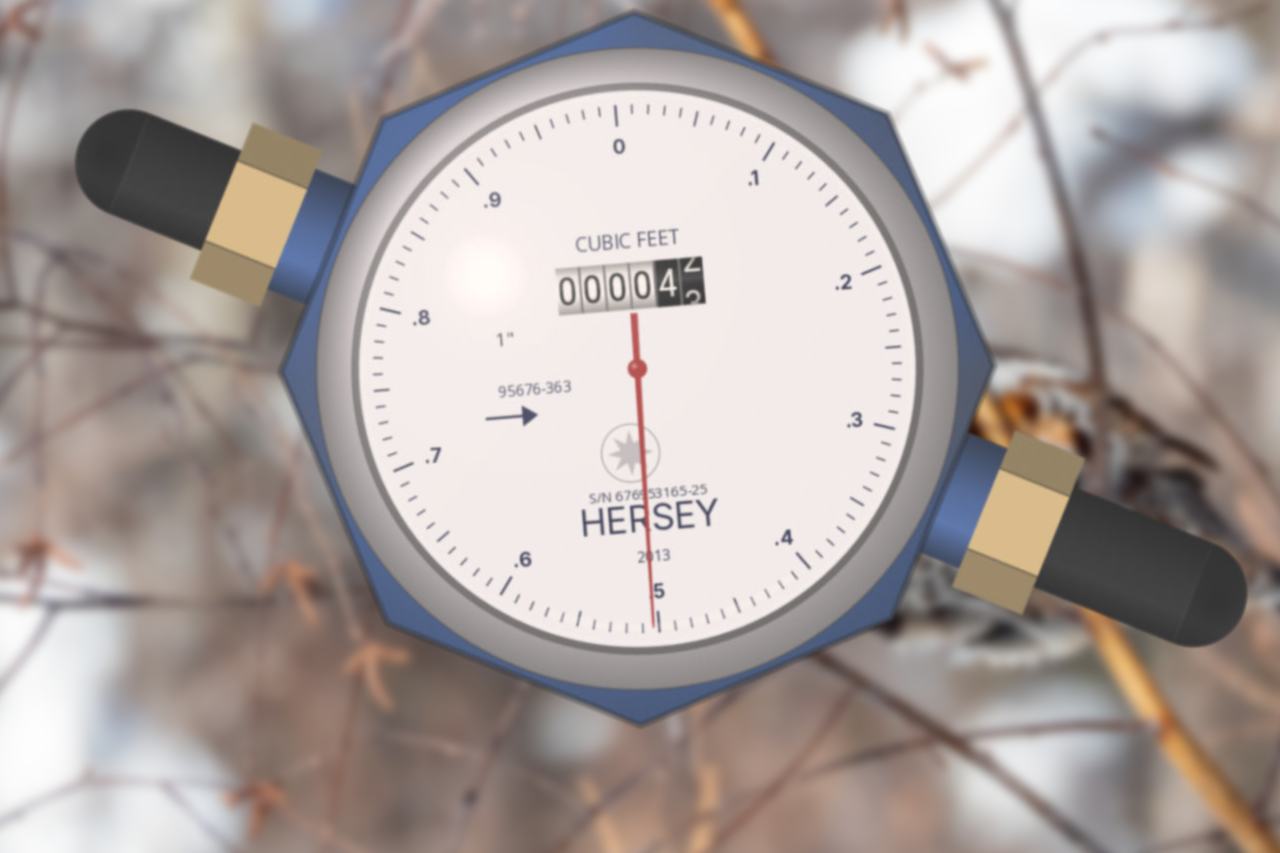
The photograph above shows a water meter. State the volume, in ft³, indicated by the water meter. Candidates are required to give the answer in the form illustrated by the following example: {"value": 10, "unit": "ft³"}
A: {"value": 42.50, "unit": "ft³"}
